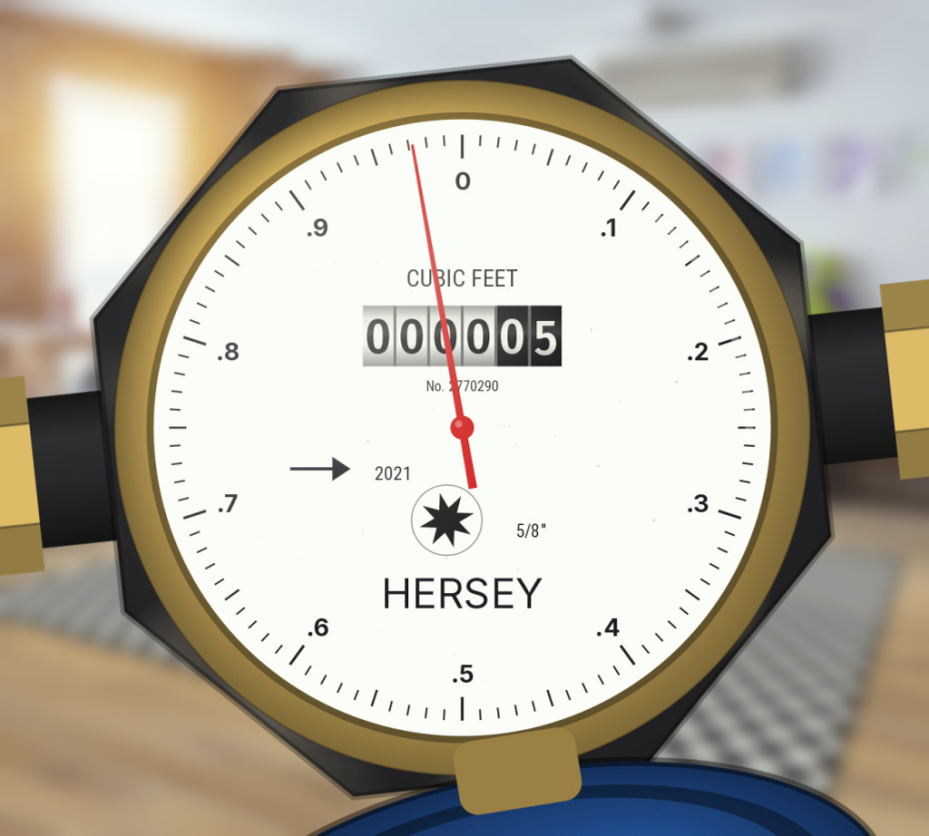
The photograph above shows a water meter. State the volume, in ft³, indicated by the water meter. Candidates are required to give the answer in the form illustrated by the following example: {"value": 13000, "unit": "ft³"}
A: {"value": 4.97, "unit": "ft³"}
